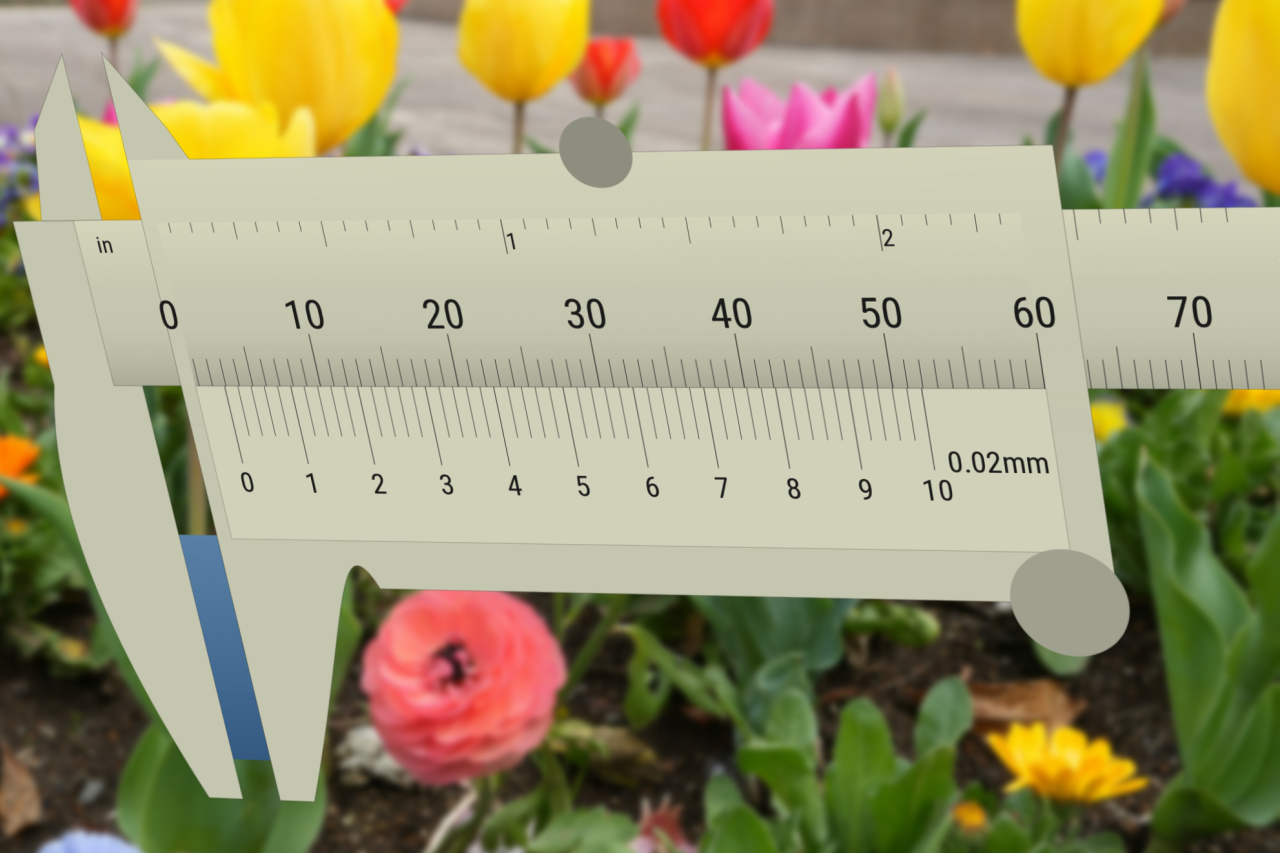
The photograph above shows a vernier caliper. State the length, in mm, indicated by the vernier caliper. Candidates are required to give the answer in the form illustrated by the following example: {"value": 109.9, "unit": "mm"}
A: {"value": 2.9, "unit": "mm"}
